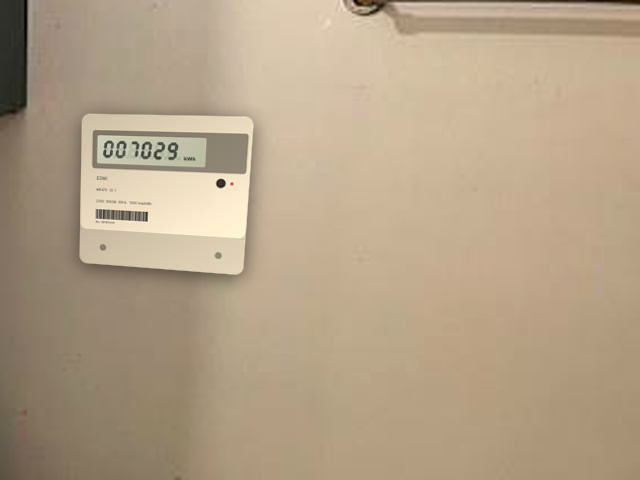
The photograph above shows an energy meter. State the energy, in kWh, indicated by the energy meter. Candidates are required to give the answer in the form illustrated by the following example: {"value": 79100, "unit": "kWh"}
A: {"value": 7029, "unit": "kWh"}
